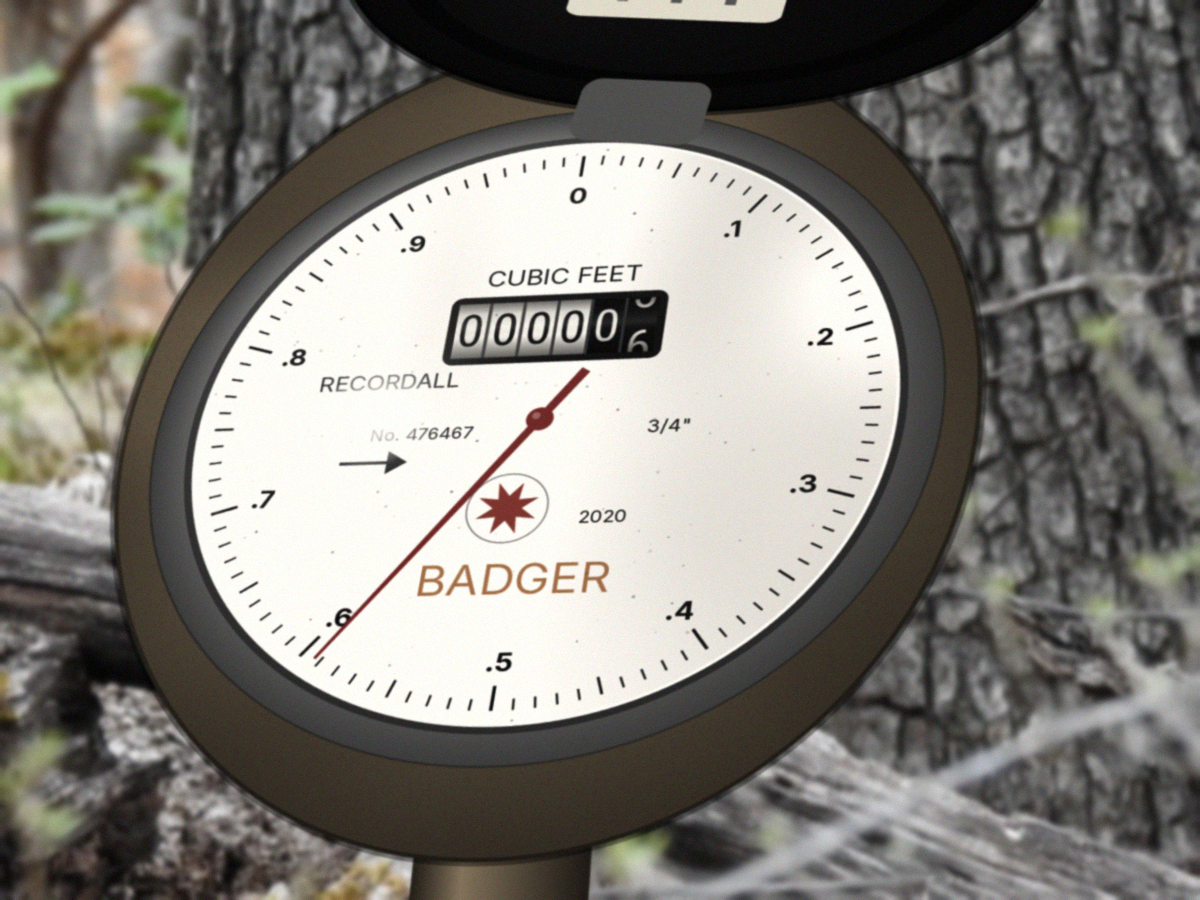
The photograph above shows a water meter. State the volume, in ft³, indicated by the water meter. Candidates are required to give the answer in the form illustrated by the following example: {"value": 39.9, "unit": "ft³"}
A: {"value": 5.59, "unit": "ft³"}
